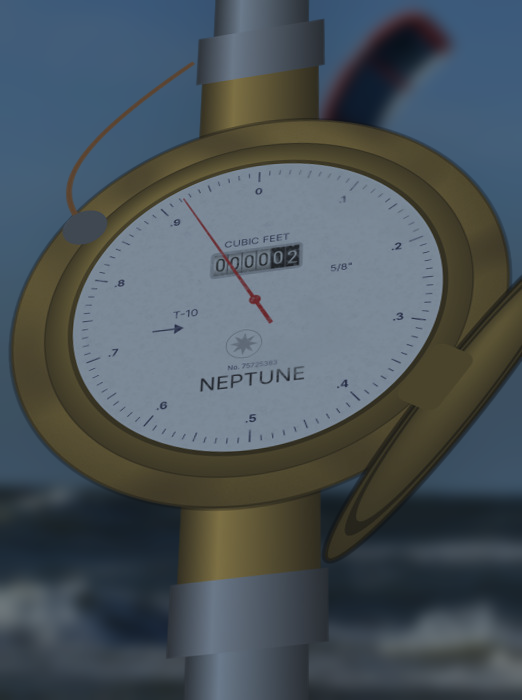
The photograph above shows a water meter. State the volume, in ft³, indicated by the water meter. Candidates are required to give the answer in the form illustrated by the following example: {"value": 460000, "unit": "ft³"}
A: {"value": 1.92, "unit": "ft³"}
